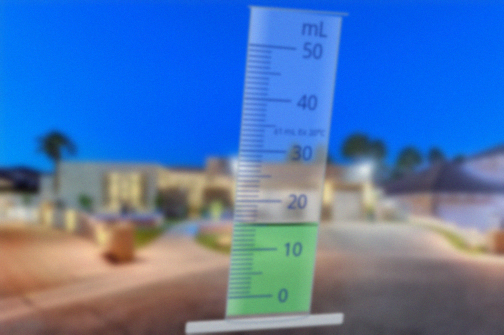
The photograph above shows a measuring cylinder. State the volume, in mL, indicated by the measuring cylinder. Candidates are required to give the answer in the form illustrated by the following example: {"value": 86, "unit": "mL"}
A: {"value": 15, "unit": "mL"}
